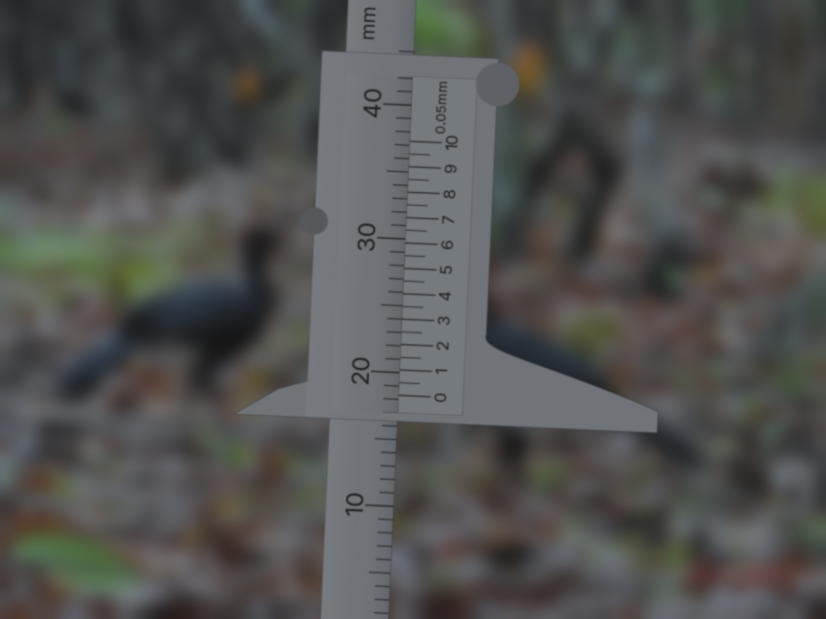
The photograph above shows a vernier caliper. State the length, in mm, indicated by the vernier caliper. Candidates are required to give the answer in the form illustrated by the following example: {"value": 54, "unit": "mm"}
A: {"value": 18.3, "unit": "mm"}
